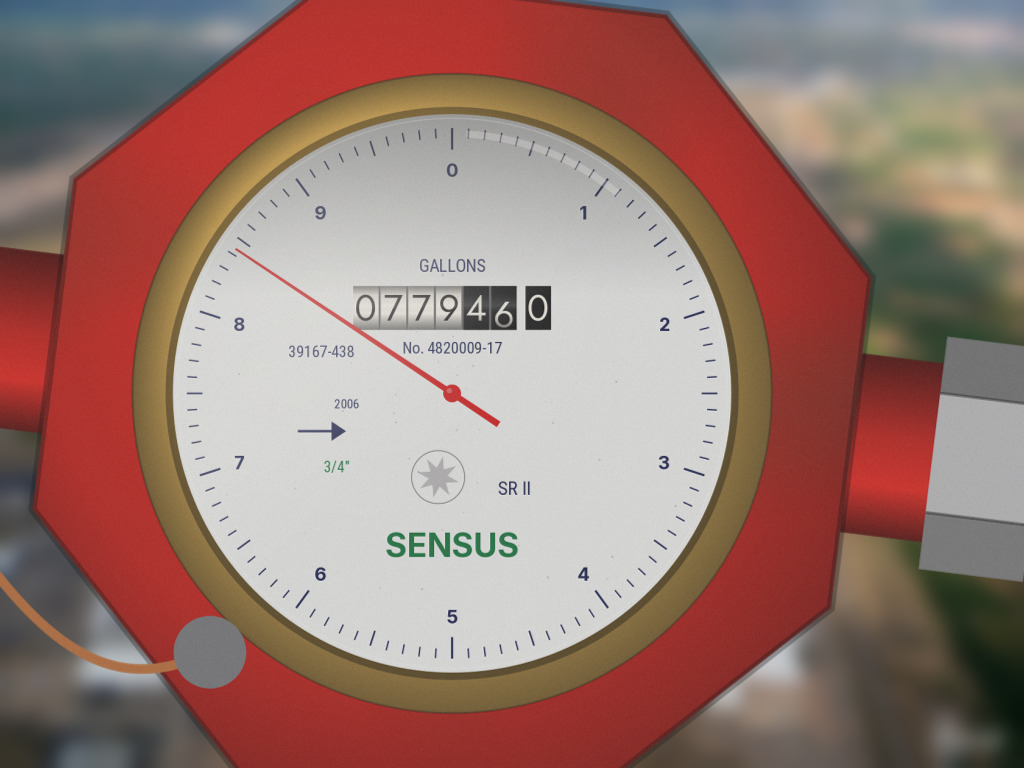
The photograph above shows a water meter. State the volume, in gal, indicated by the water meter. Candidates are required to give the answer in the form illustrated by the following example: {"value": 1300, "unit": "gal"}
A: {"value": 779458.4, "unit": "gal"}
